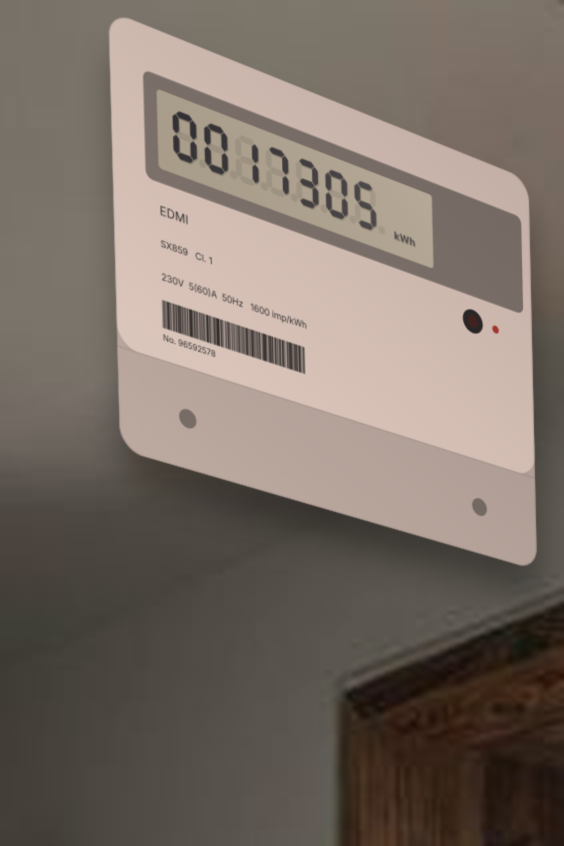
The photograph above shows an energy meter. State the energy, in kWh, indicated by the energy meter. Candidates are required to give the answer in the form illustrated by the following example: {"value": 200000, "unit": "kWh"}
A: {"value": 17305, "unit": "kWh"}
